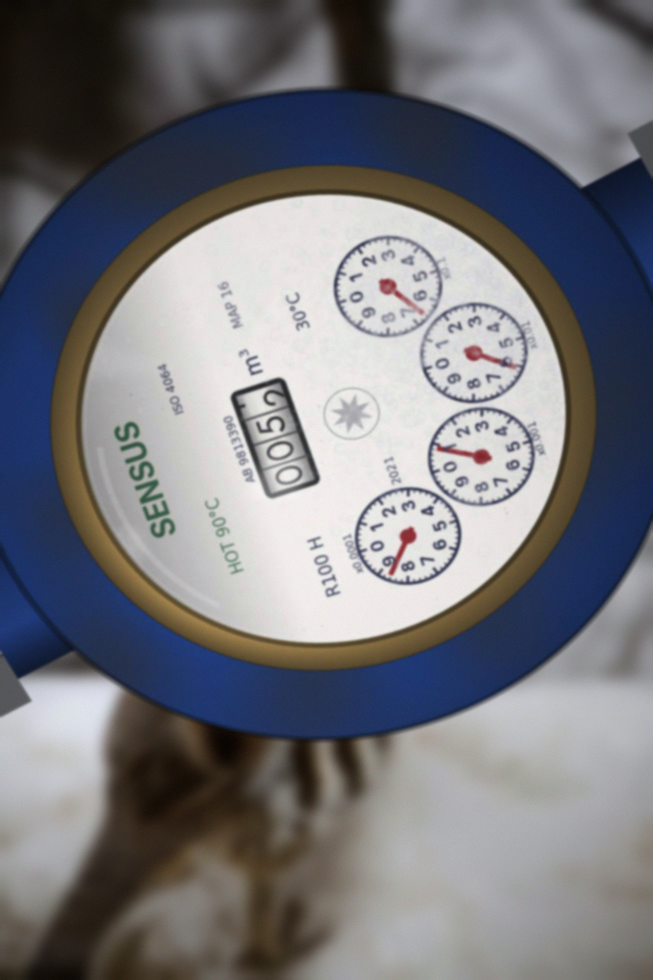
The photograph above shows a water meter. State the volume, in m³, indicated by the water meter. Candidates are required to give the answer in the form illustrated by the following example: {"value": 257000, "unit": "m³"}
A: {"value": 51.6608, "unit": "m³"}
